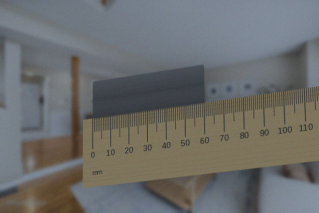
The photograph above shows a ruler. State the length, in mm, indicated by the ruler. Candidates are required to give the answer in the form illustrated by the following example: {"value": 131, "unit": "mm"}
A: {"value": 60, "unit": "mm"}
